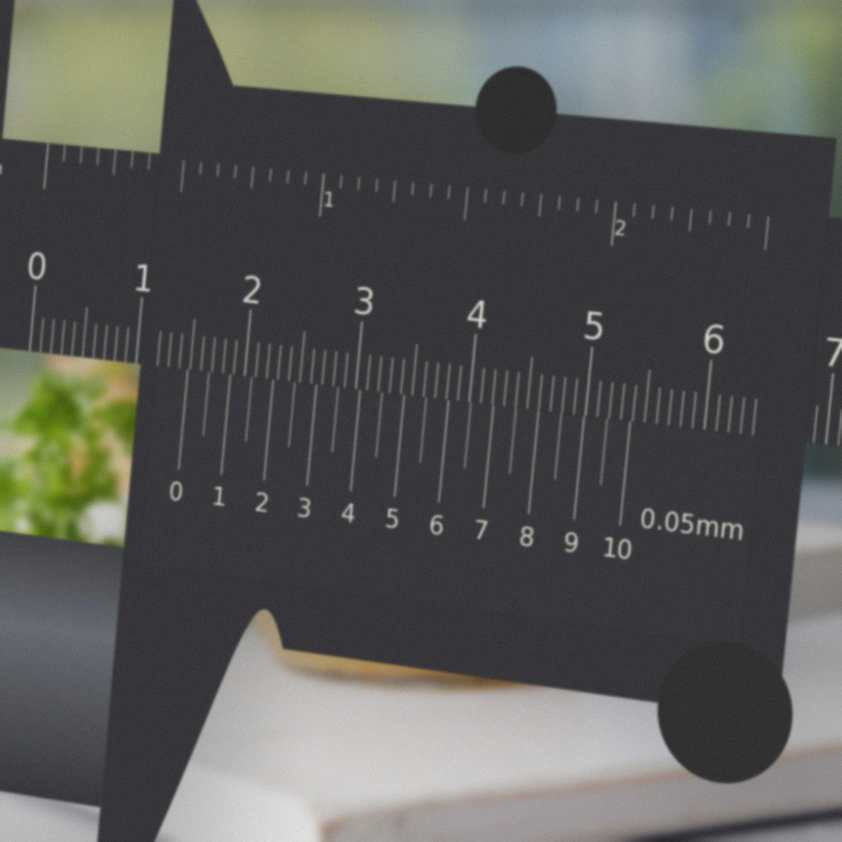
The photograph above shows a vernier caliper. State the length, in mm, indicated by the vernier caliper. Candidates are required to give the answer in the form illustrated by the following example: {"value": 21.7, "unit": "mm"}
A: {"value": 14.8, "unit": "mm"}
